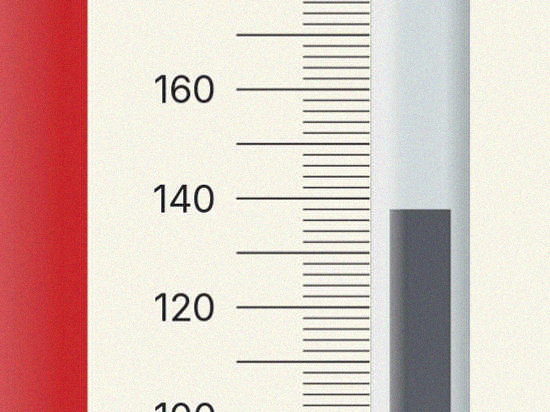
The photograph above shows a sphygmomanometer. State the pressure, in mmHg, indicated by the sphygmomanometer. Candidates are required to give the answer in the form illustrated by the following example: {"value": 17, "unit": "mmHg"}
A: {"value": 138, "unit": "mmHg"}
